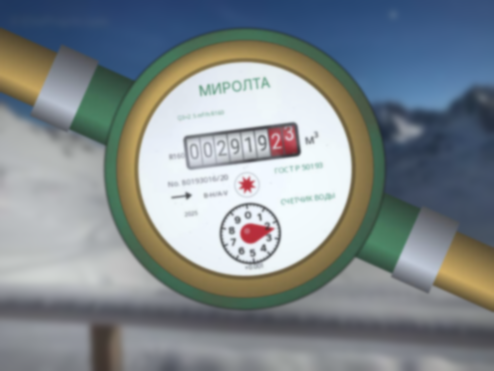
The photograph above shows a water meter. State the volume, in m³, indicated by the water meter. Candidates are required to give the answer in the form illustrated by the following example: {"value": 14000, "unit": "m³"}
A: {"value": 2919.232, "unit": "m³"}
